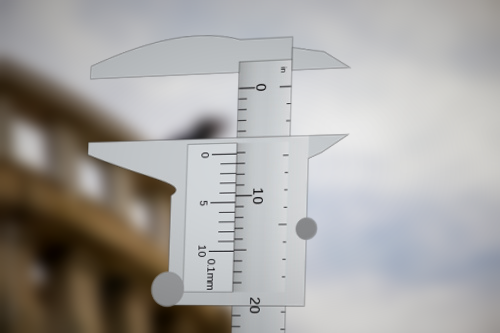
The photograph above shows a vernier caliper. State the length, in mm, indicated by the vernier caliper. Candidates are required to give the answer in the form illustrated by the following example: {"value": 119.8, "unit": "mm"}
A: {"value": 6.1, "unit": "mm"}
